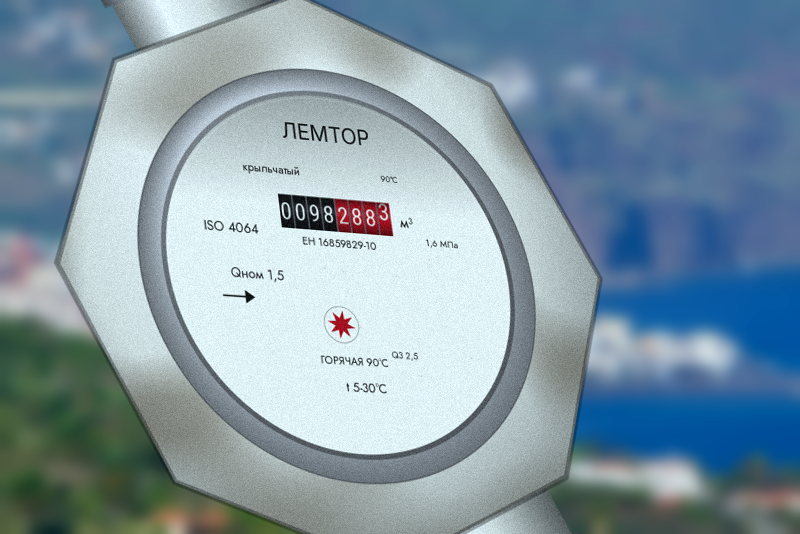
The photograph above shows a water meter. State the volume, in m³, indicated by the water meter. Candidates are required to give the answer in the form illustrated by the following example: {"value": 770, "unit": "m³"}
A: {"value": 98.2883, "unit": "m³"}
